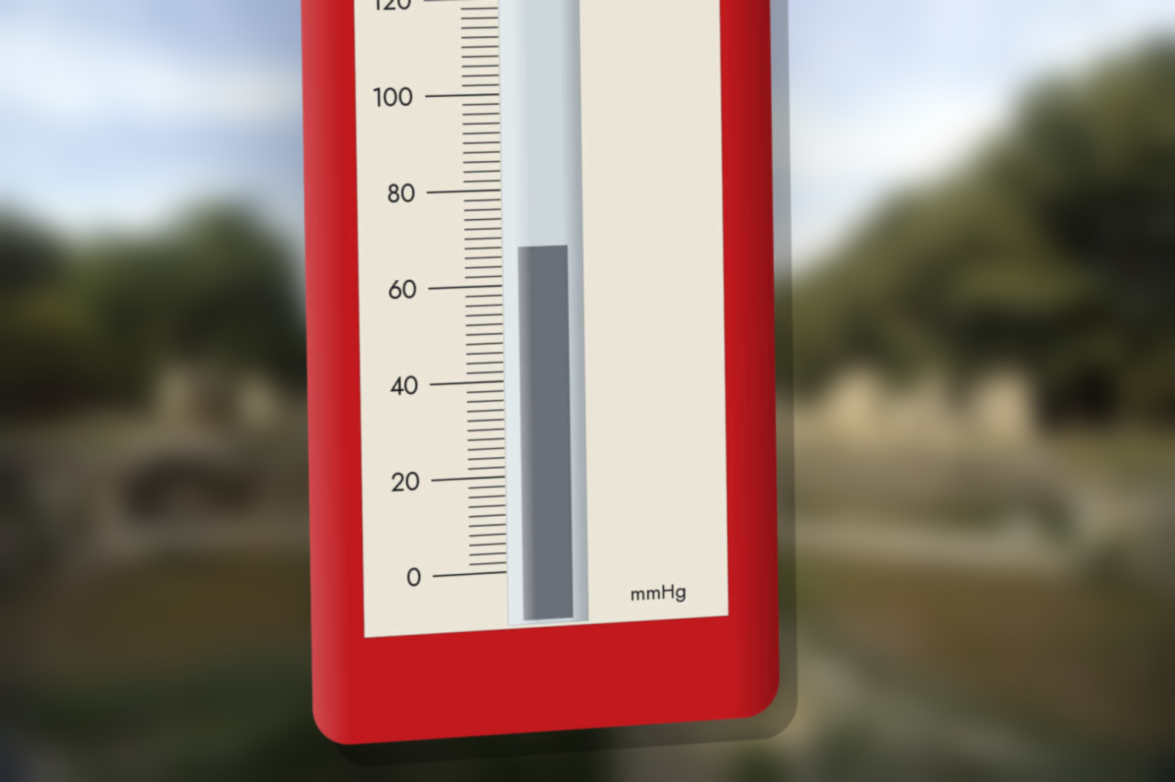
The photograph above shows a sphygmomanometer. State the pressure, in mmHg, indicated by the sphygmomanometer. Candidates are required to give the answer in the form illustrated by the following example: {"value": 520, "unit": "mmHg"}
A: {"value": 68, "unit": "mmHg"}
